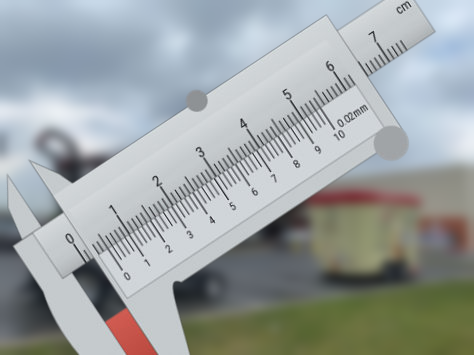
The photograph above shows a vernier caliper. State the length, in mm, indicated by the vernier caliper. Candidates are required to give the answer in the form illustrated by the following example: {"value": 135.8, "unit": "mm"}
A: {"value": 5.0, "unit": "mm"}
